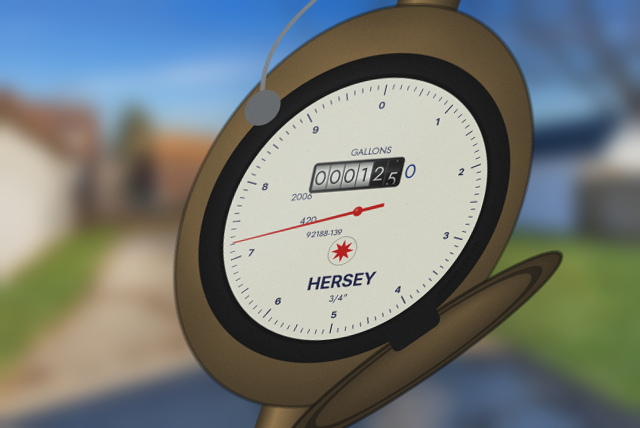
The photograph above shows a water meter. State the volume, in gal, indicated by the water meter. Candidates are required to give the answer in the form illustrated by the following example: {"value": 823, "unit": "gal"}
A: {"value": 1247.2, "unit": "gal"}
